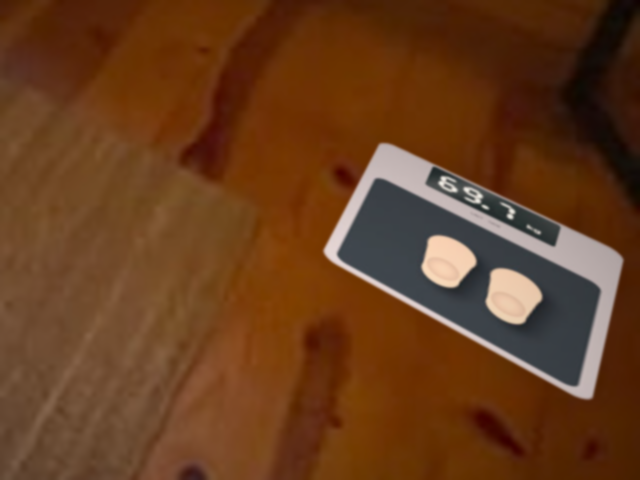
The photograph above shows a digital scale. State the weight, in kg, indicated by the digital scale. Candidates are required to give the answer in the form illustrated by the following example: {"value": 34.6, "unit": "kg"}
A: {"value": 69.7, "unit": "kg"}
